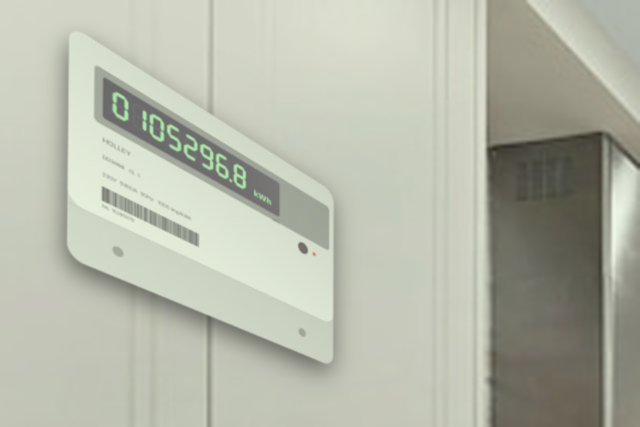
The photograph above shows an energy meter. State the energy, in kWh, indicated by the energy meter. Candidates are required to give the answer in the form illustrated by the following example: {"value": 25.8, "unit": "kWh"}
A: {"value": 105296.8, "unit": "kWh"}
